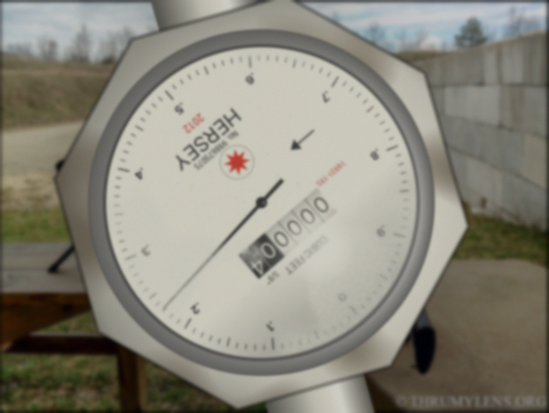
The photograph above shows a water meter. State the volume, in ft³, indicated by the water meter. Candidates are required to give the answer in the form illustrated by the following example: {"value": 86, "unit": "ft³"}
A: {"value": 4.23, "unit": "ft³"}
